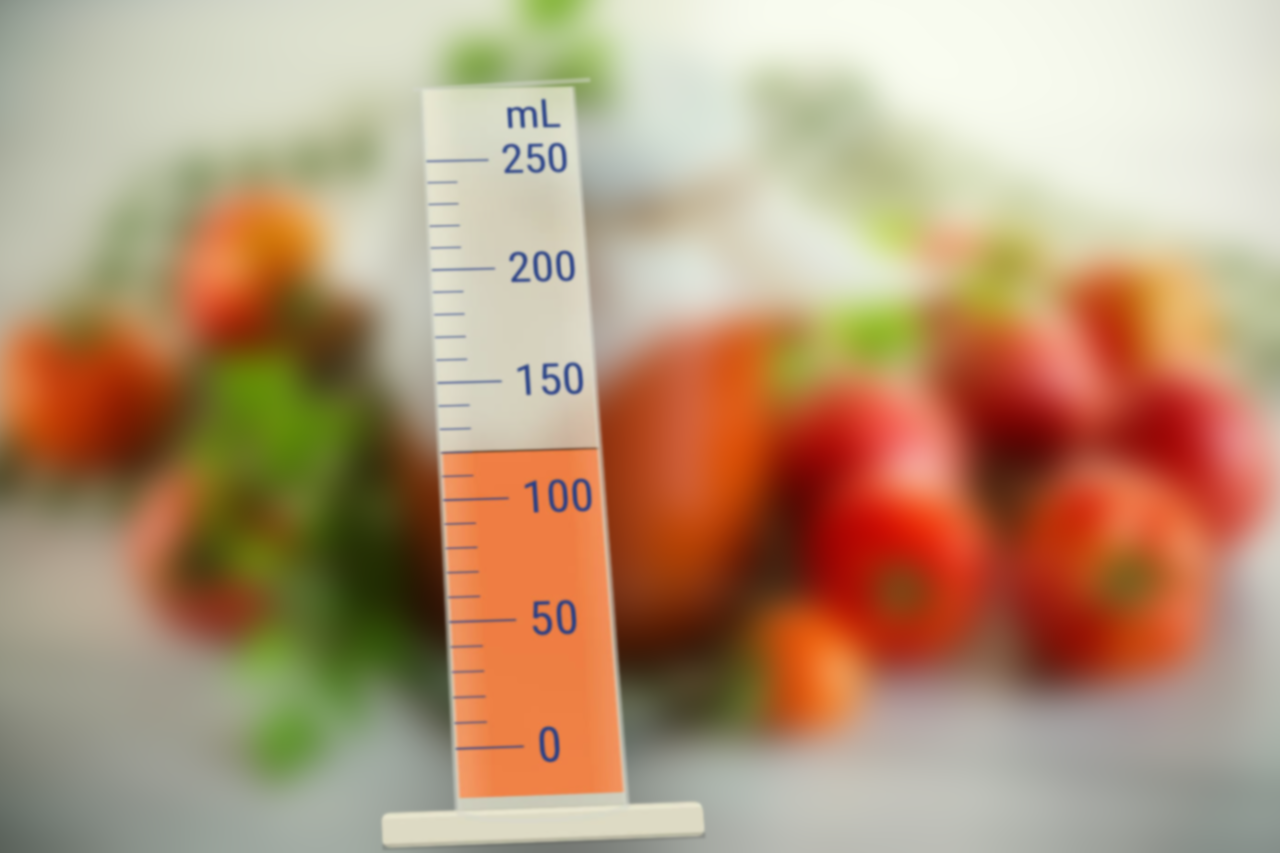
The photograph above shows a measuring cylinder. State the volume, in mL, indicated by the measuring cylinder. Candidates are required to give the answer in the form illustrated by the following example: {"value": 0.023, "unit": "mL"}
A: {"value": 120, "unit": "mL"}
